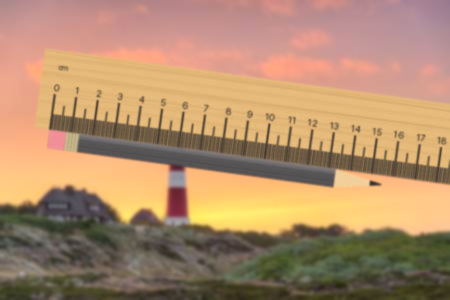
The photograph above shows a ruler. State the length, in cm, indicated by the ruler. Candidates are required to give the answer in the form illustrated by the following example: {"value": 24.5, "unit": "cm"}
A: {"value": 15.5, "unit": "cm"}
